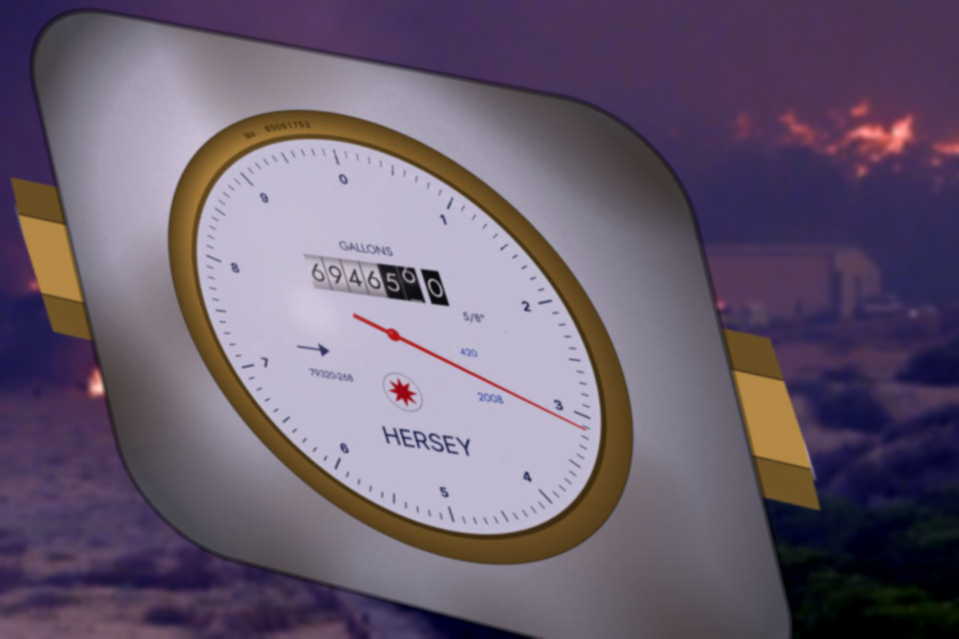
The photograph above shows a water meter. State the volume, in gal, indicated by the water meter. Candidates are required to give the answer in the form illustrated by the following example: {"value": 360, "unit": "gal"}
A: {"value": 6946563.1, "unit": "gal"}
